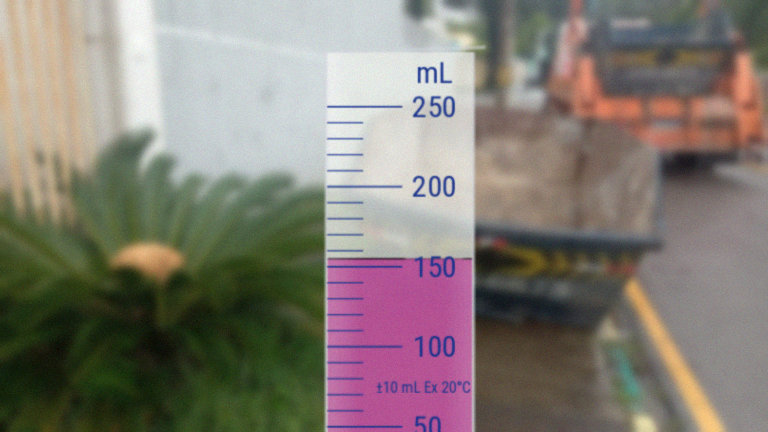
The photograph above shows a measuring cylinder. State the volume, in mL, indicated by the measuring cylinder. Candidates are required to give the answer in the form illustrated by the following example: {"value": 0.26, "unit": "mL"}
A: {"value": 155, "unit": "mL"}
